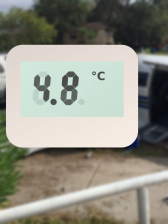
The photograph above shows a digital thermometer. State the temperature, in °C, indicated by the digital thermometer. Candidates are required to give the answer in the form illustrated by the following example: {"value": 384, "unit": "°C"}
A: {"value": 4.8, "unit": "°C"}
